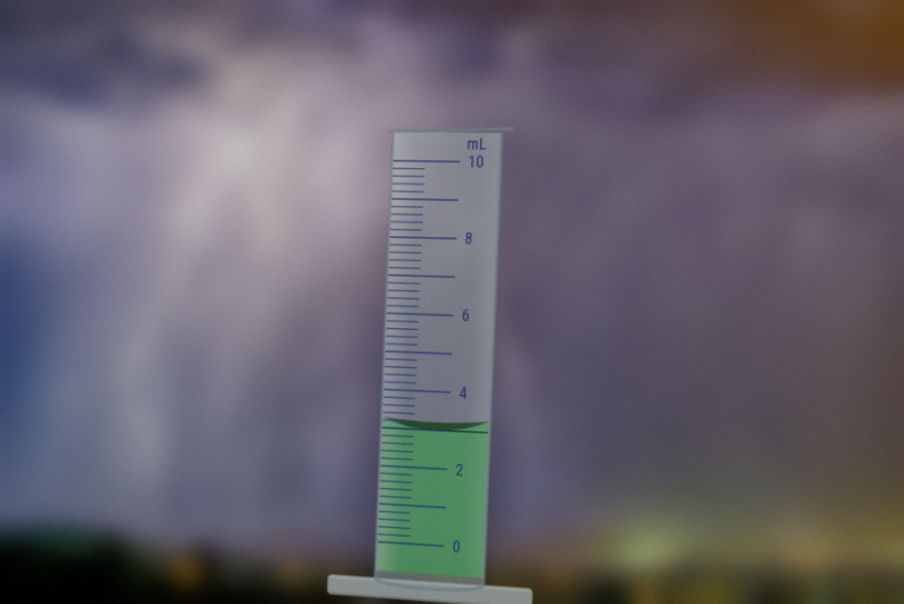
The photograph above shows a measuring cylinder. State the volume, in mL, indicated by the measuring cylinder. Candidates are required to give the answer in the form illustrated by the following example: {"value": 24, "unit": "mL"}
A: {"value": 3, "unit": "mL"}
